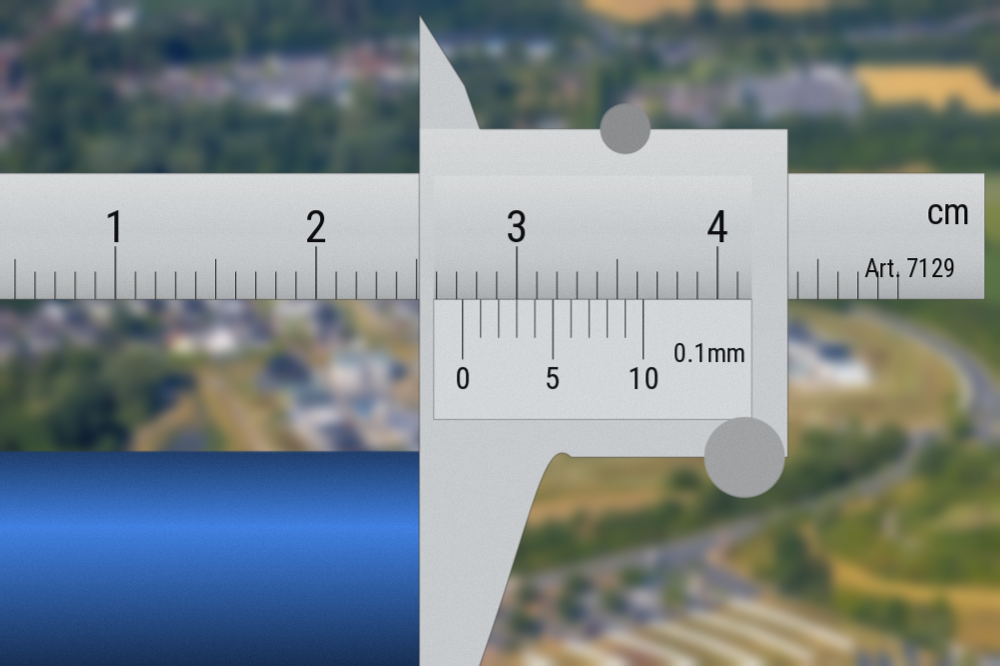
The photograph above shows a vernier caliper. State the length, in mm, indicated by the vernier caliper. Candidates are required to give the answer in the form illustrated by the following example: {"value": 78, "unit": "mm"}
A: {"value": 27.3, "unit": "mm"}
